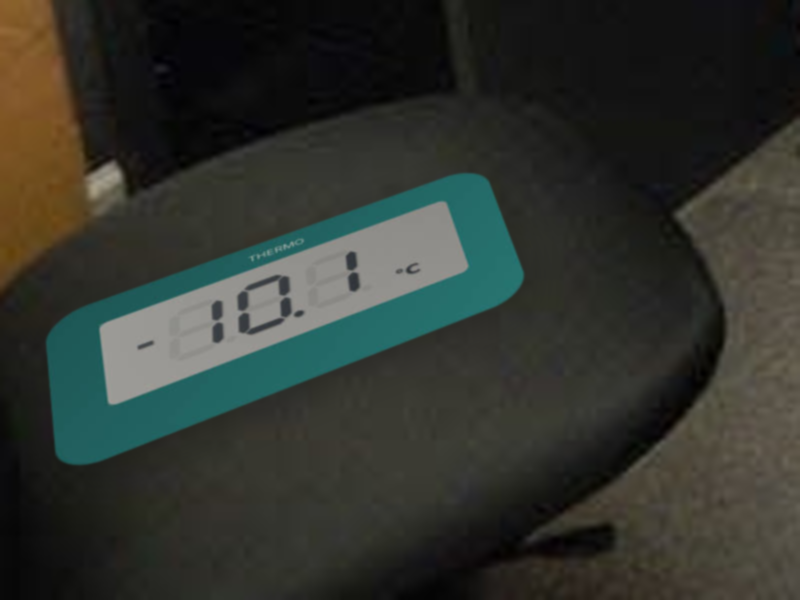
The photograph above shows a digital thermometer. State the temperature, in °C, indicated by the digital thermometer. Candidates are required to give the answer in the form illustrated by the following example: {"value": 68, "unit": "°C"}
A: {"value": -10.1, "unit": "°C"}
